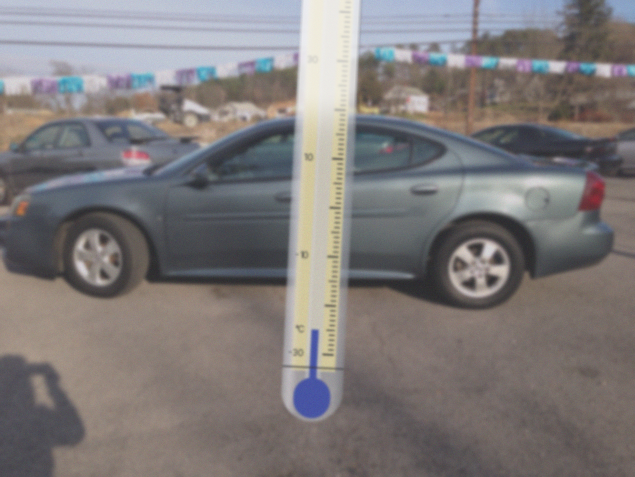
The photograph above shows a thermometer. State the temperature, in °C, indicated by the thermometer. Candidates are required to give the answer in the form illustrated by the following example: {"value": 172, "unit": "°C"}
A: {"value": -25, "unit": "°C"}
